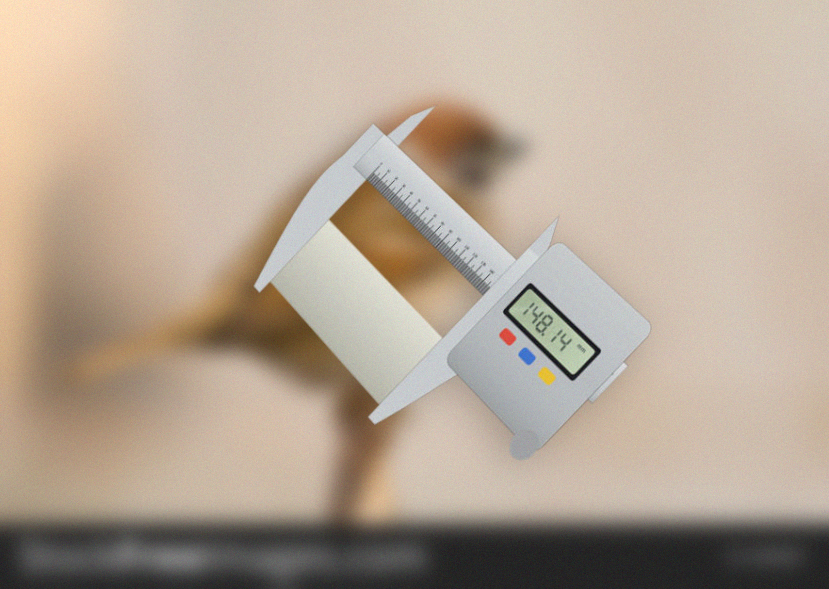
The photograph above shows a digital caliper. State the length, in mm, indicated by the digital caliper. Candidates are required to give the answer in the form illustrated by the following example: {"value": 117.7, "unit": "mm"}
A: {"value": 148.14, "unit": "mm"}
